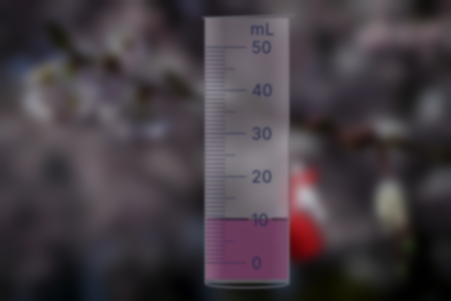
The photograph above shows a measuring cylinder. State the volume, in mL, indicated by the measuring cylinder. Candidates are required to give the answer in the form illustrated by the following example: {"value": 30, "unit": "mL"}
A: {"value": 10, "unit": "mL"}
